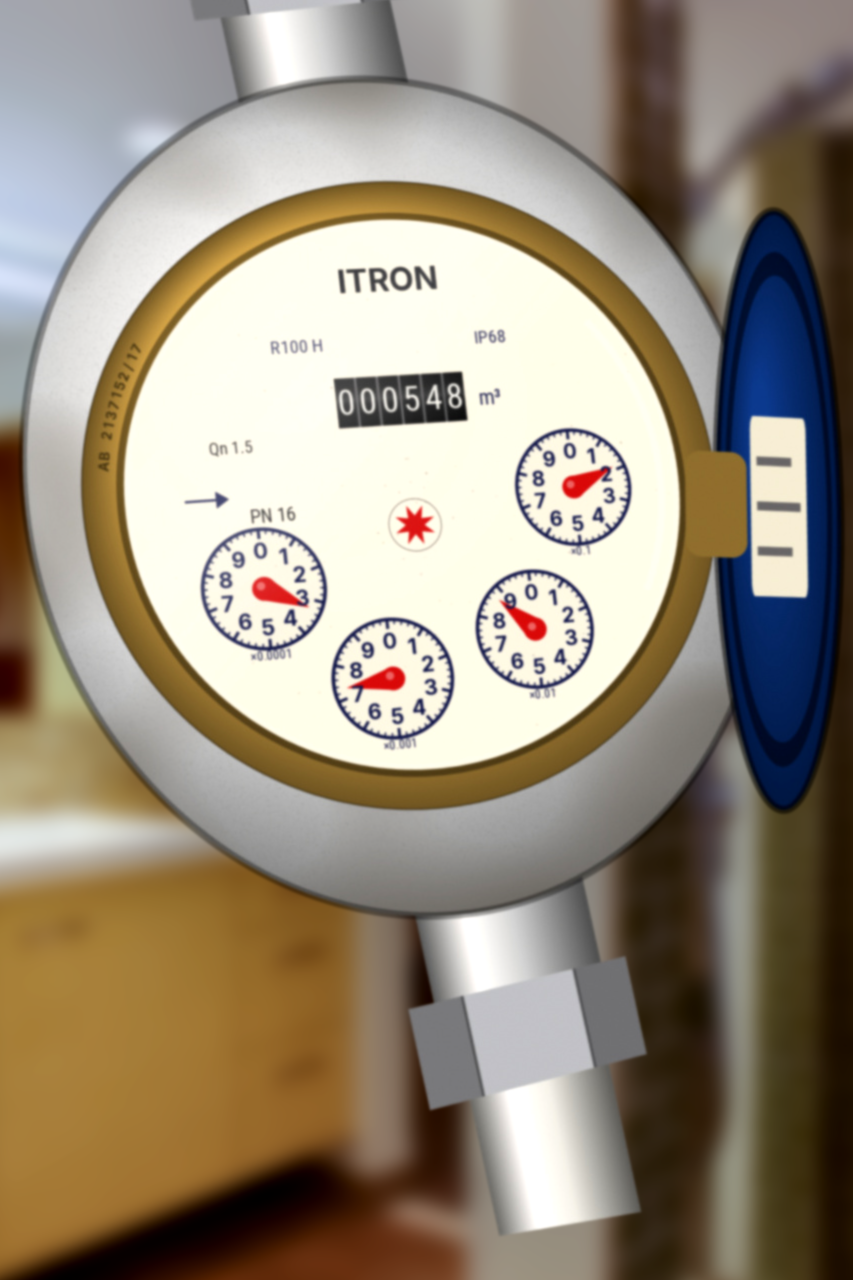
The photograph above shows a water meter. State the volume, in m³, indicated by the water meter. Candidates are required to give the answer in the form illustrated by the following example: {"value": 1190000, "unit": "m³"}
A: {"value": 548.1873, "unit": "m³"}
